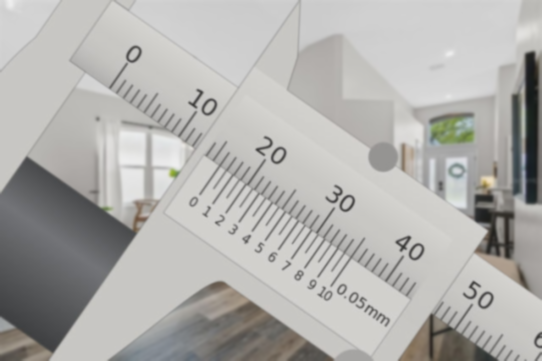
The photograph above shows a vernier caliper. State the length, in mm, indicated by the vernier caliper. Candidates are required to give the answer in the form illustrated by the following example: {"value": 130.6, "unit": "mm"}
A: {"value": 16.0, "unit": "mm"}
